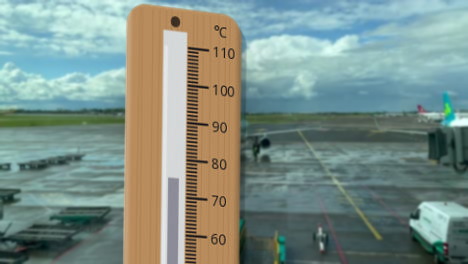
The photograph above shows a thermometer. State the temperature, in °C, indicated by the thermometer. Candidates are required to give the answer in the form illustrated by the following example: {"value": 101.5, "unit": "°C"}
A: {"value": 75, "unit": "°C"}
